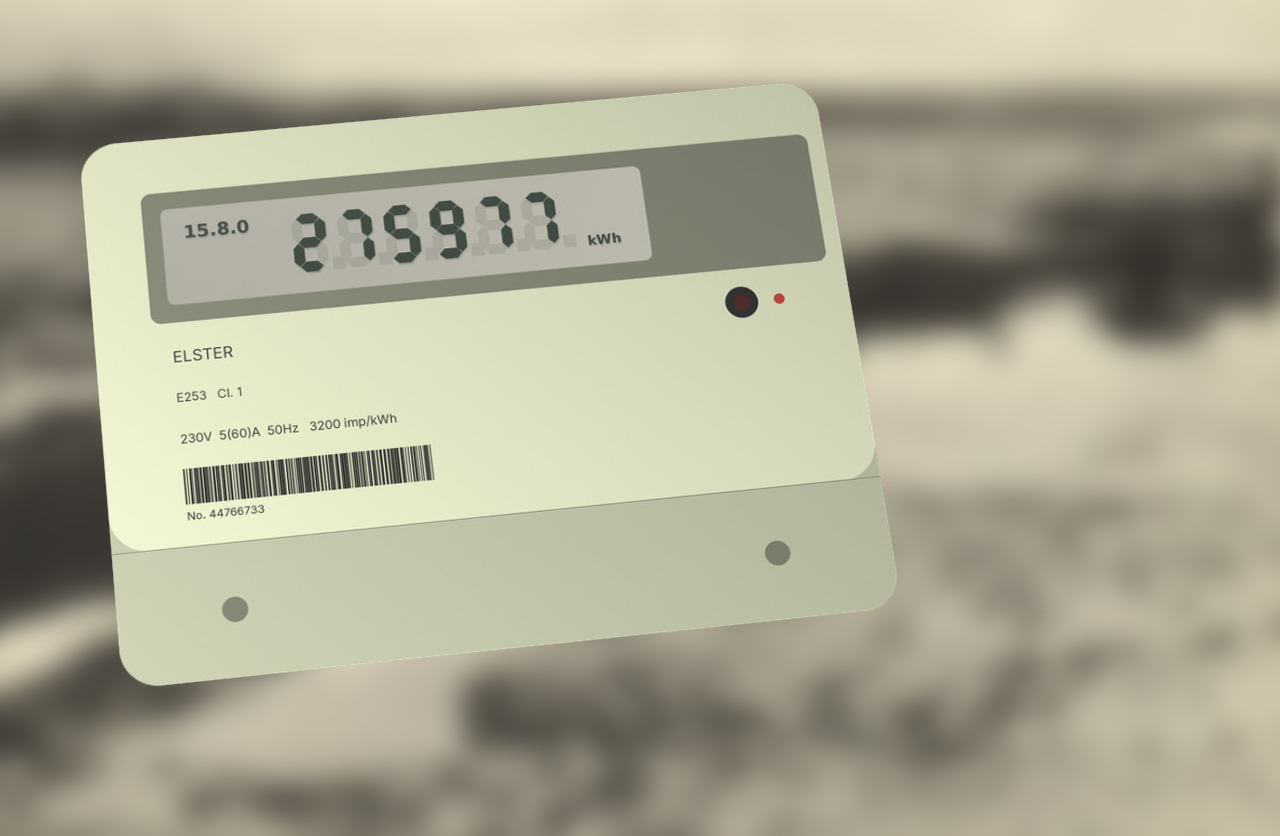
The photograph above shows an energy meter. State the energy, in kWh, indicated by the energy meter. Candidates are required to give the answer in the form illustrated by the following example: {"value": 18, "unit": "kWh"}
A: {"value": 275977, "unit": "kWh"}
